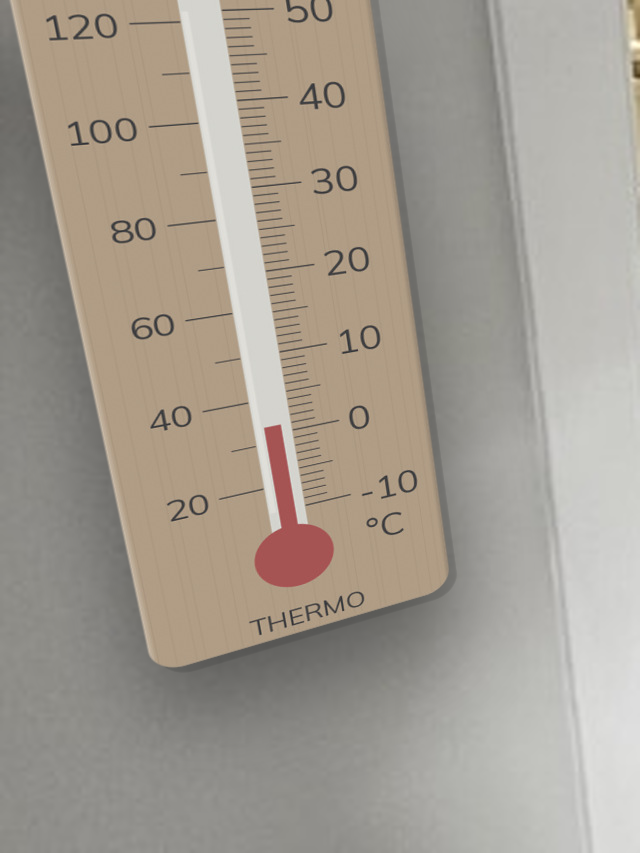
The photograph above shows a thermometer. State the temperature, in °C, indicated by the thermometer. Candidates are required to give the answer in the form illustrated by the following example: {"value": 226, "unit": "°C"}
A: {"value": 1, "unit": "°C"}
